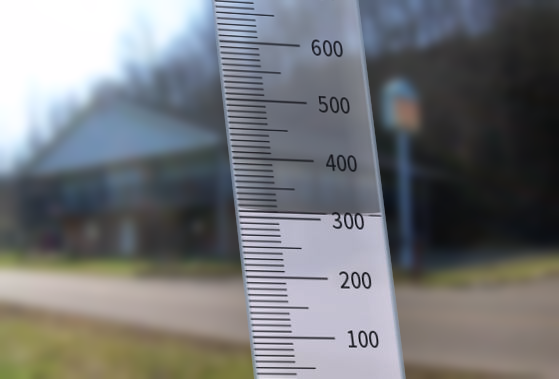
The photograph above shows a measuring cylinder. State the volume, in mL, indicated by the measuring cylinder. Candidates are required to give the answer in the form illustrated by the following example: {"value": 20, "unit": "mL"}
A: {"value": 310, "unit": "mL"}
